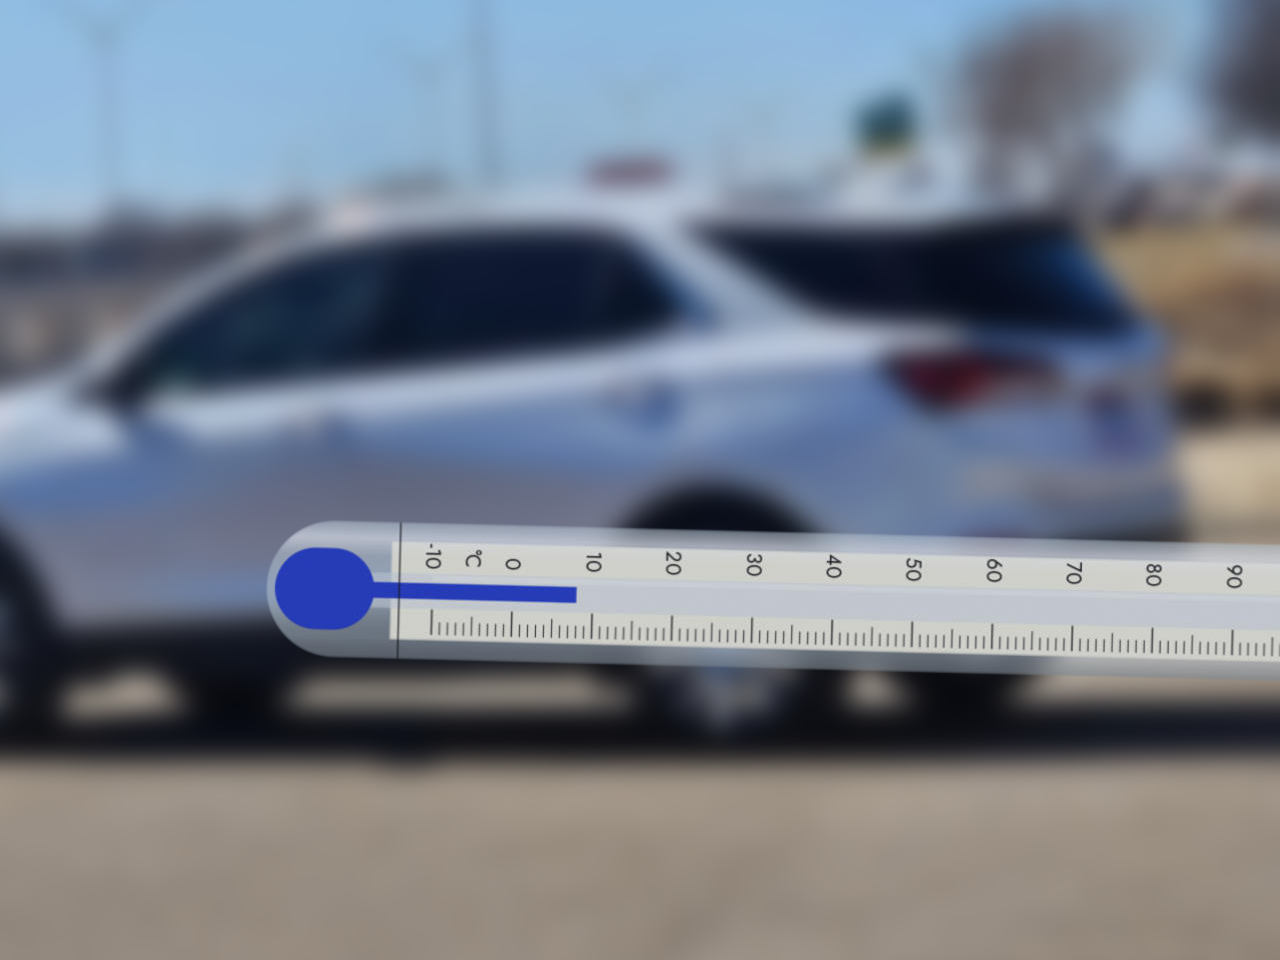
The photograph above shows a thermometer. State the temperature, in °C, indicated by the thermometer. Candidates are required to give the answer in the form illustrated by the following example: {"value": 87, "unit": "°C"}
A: {"value": 8, "unit": "°C"}
